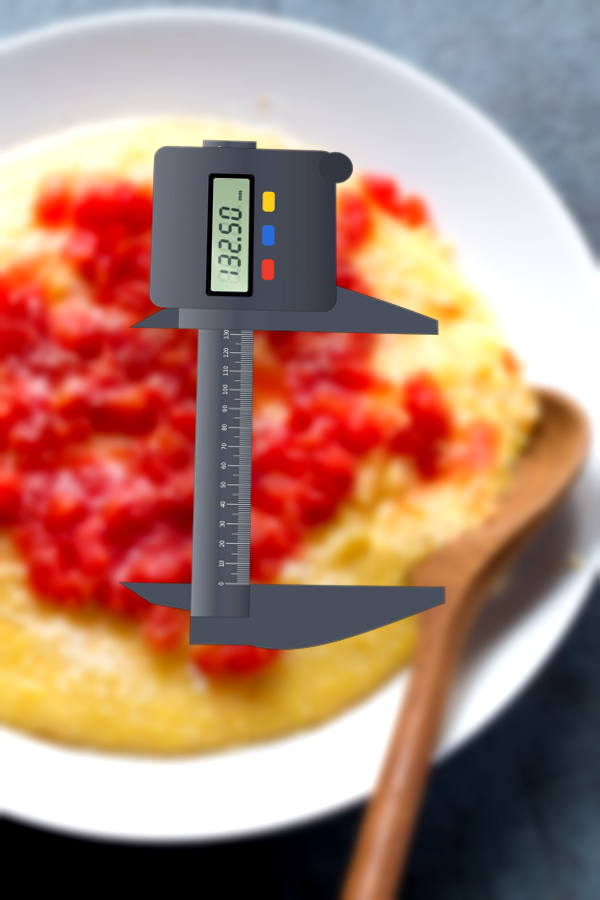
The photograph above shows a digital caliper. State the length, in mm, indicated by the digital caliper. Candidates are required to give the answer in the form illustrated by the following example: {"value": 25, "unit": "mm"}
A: {"value": 132.50, "unit": "mm"}
